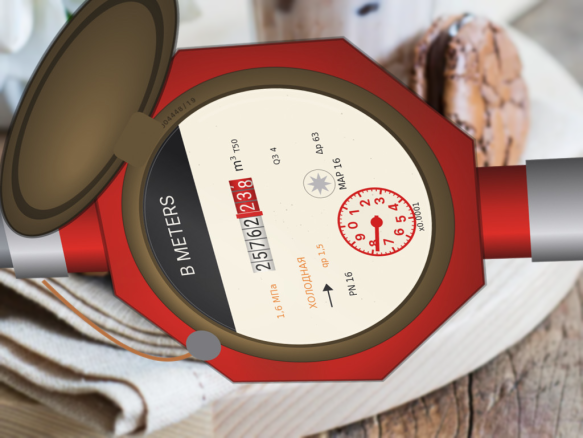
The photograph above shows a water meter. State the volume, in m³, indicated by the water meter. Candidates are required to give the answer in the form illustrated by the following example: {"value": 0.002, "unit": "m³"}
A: {"value": 25762.2377, "unit": "m³"}
